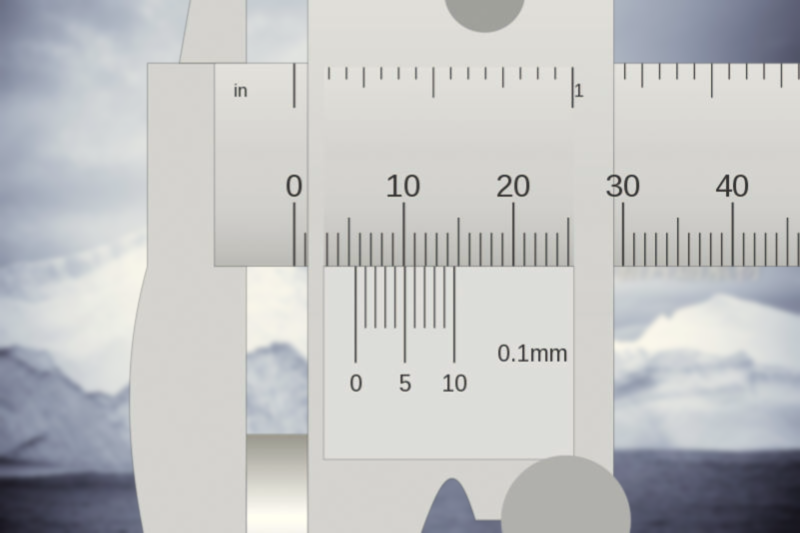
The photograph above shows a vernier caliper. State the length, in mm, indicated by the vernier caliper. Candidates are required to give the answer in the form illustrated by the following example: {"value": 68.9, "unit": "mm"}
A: {"value": 5.6, "unit": "mm"}
